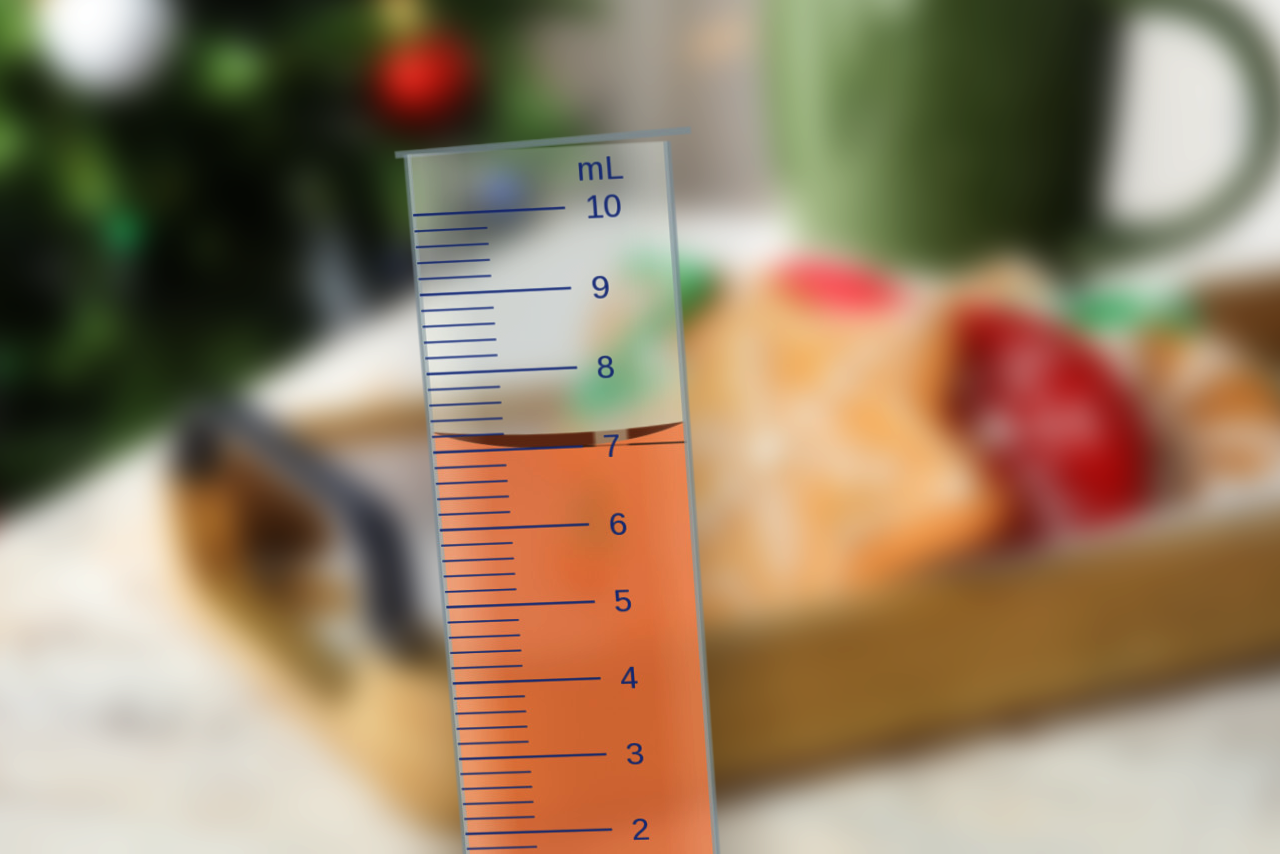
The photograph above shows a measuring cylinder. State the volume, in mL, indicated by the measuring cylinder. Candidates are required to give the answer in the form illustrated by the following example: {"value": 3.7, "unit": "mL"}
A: {"value": 7, "unit": "mL"}
